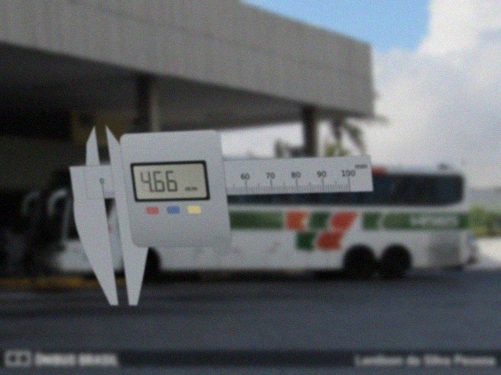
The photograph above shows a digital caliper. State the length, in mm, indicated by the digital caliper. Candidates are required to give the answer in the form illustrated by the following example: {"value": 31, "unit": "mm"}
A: {"value": 4.66, "unit": "mm"}
